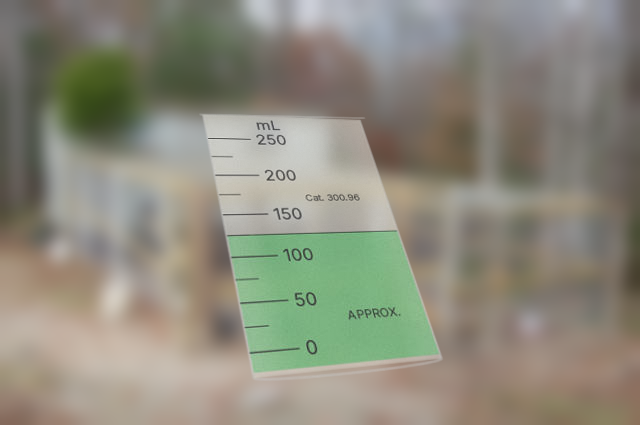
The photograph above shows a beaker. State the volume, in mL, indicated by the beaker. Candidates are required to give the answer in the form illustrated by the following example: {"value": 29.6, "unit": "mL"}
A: {"value": 125, "unit": "mL"}
